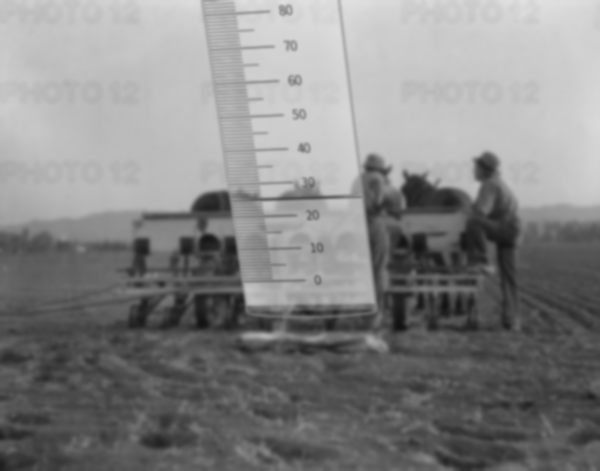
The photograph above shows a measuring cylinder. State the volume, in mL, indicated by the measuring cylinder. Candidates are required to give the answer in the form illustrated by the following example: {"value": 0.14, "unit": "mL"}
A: {"value": 25, "unit": "mL"}
